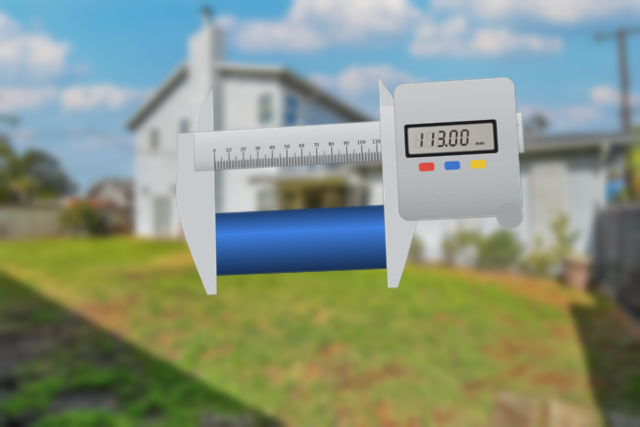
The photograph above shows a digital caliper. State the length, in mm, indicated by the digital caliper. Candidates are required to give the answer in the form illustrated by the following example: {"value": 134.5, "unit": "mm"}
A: {"value": 113.00, "unit": "mm"}
